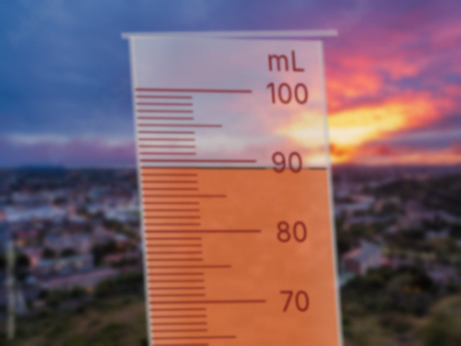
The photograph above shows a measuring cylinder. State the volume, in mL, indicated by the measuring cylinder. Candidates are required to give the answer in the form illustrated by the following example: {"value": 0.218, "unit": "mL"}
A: {"value": 89, "unit": "mL"}
